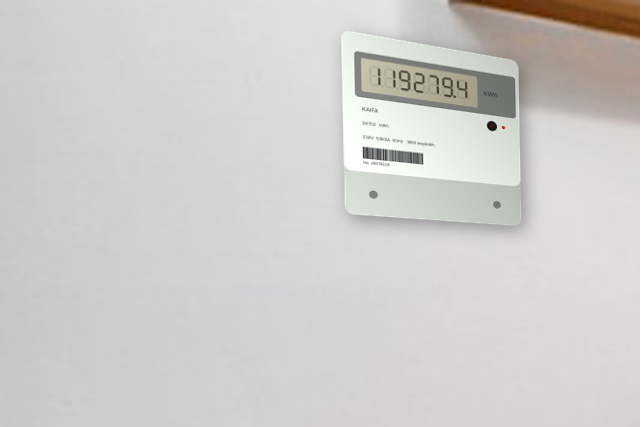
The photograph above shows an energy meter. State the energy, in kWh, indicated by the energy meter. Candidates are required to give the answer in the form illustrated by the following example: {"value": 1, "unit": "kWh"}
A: {"value": 119279.4, "unit": "kWh"}
